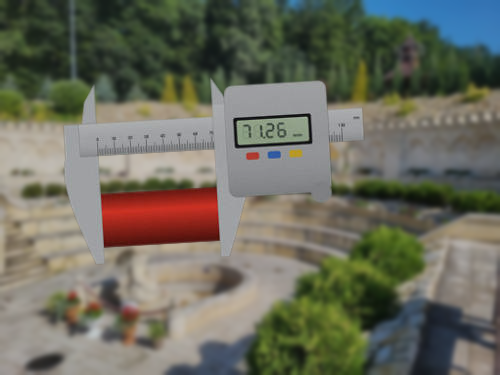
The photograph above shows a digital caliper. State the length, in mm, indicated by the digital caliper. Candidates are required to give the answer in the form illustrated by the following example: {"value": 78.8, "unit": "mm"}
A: {"value": 71.26, "unit": "mm"}
